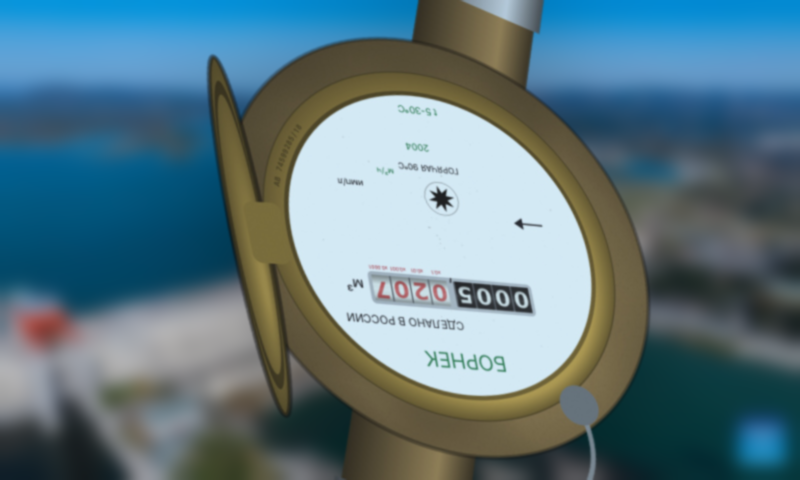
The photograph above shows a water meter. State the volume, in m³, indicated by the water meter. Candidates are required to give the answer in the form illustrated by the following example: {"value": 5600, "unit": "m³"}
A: {"value": 5.0207, "unit": "m³"}
